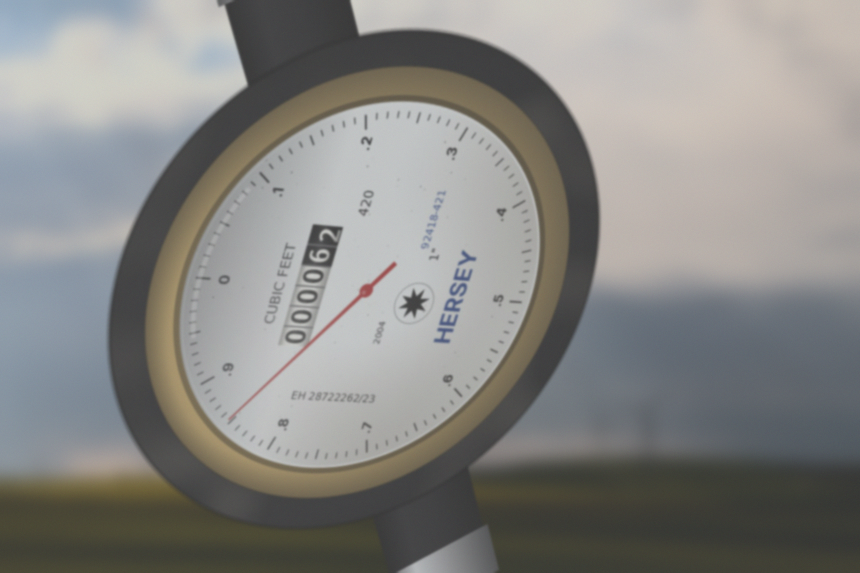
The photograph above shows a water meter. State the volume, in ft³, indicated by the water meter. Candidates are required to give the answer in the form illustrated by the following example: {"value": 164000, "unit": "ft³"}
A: {"value": 61.85, "unit": "ft³"}
